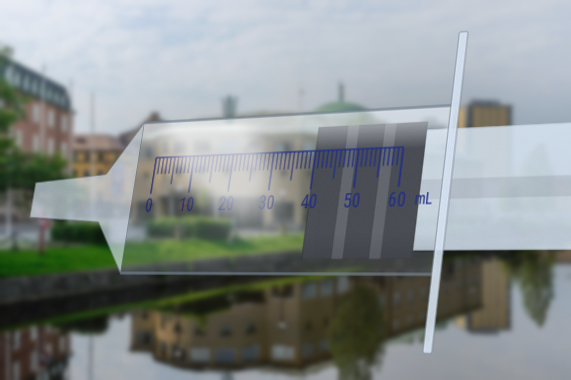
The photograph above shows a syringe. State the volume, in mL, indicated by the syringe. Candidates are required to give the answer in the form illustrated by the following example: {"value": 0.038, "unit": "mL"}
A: {"value": 40, "unit": "mL"}
